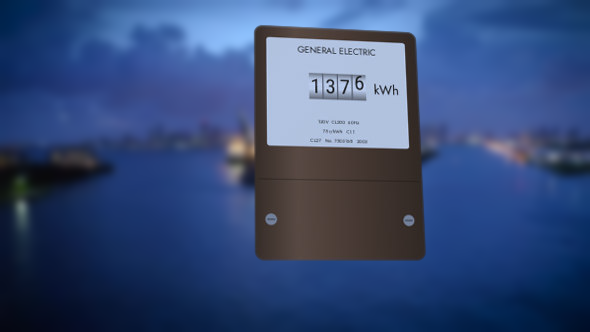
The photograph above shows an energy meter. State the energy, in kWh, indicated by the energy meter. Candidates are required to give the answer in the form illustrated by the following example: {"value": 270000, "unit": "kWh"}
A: {"value": 1376, "unit": "kWh"}
